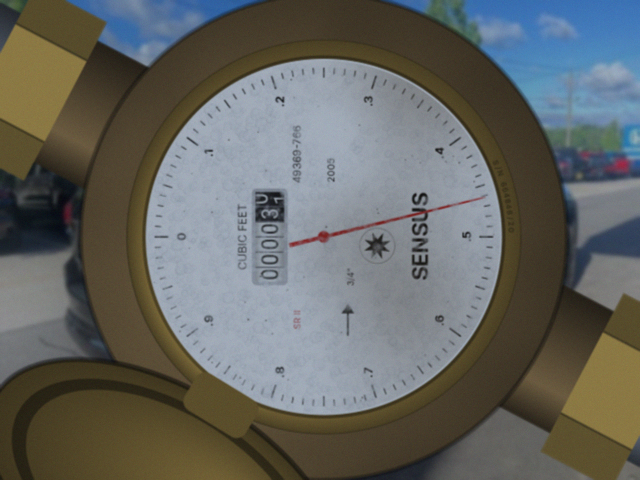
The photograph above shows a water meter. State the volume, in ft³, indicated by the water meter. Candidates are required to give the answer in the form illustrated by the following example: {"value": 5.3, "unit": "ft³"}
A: {"value": 30.46, "unit": "ft³"}
